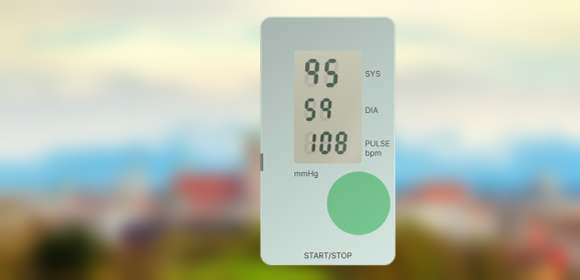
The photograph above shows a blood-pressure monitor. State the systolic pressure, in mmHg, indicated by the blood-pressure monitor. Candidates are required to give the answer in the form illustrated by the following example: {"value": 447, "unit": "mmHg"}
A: {"value": 95, "unit": "mmHg"}
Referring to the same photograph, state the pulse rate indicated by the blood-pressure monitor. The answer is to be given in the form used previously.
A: {"value": 108, "unit": "bpm"}
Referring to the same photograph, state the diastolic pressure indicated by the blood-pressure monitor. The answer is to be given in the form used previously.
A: {"value": 59, "unit": "mmHg"}
